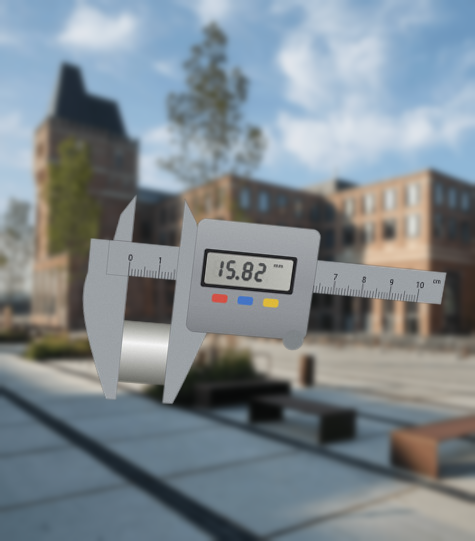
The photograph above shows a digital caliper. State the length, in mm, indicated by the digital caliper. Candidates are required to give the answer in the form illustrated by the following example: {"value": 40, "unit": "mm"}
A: {"value": 15.82, "unit": "mm"}
